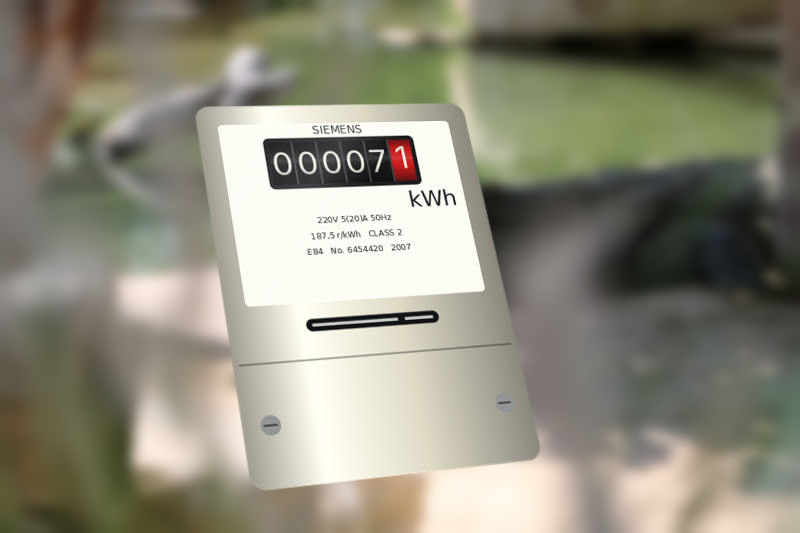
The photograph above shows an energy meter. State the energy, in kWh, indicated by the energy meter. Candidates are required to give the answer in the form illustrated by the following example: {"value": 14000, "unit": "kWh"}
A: {"value": 7.1, "unit": "kWh"}
